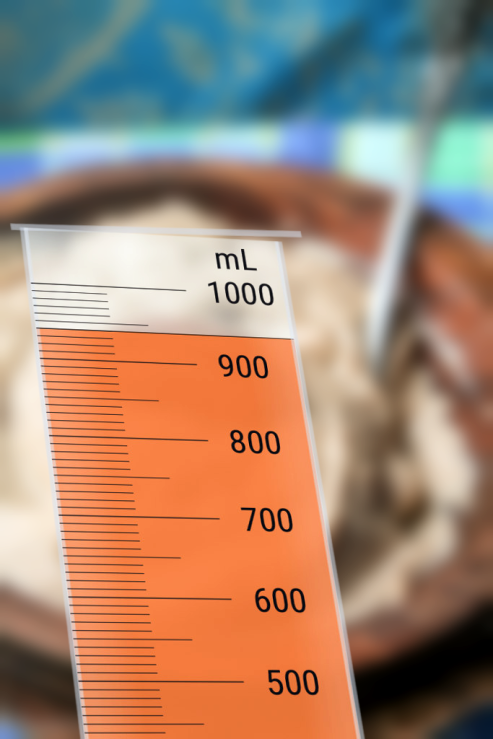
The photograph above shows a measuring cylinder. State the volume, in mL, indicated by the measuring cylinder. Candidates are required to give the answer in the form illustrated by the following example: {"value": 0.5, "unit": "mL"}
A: {"value": 940, "unit": "mL"}
